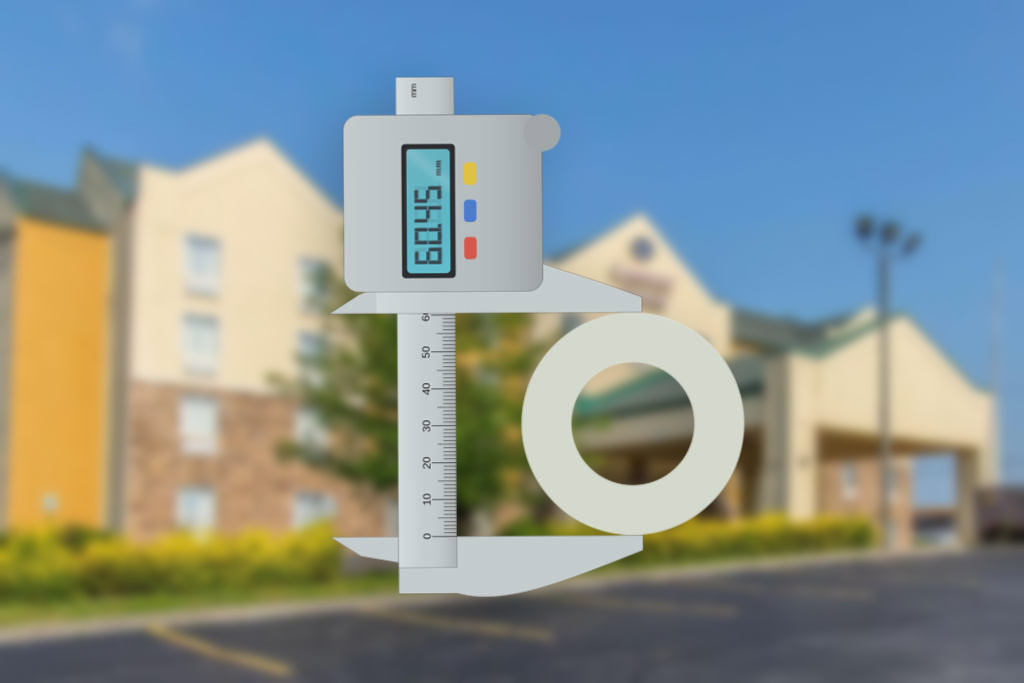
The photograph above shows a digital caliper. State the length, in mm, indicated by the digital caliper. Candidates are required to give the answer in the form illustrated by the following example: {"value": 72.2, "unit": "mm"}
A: {"value": 60.45, "unit": "mm"}
